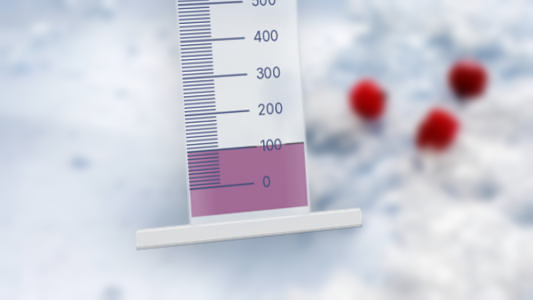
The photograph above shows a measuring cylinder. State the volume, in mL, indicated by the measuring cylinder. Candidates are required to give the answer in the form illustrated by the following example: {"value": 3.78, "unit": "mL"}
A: {"value": 100, "unit": "mL"}
